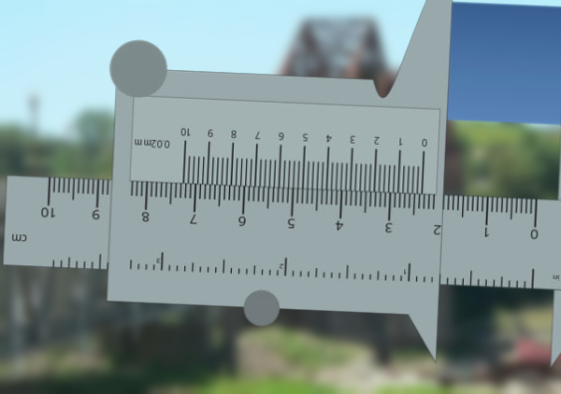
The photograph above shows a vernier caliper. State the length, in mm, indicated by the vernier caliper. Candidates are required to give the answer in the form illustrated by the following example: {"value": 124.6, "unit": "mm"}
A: {"value": 23.5, "unit": "mm"}
